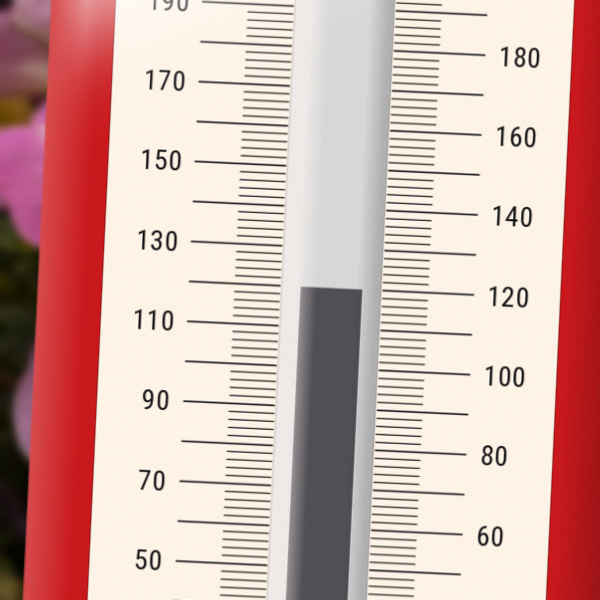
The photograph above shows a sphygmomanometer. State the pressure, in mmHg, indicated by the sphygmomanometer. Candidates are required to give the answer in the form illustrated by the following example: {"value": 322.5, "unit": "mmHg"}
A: {"value": 120, "unit": "mmHg"}
